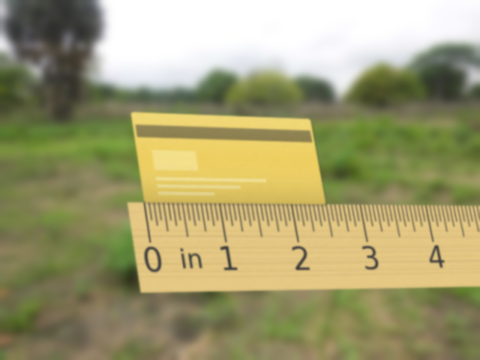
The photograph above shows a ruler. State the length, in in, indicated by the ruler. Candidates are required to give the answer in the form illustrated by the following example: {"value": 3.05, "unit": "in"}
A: {"value": 2.5, "unit": "in"}
